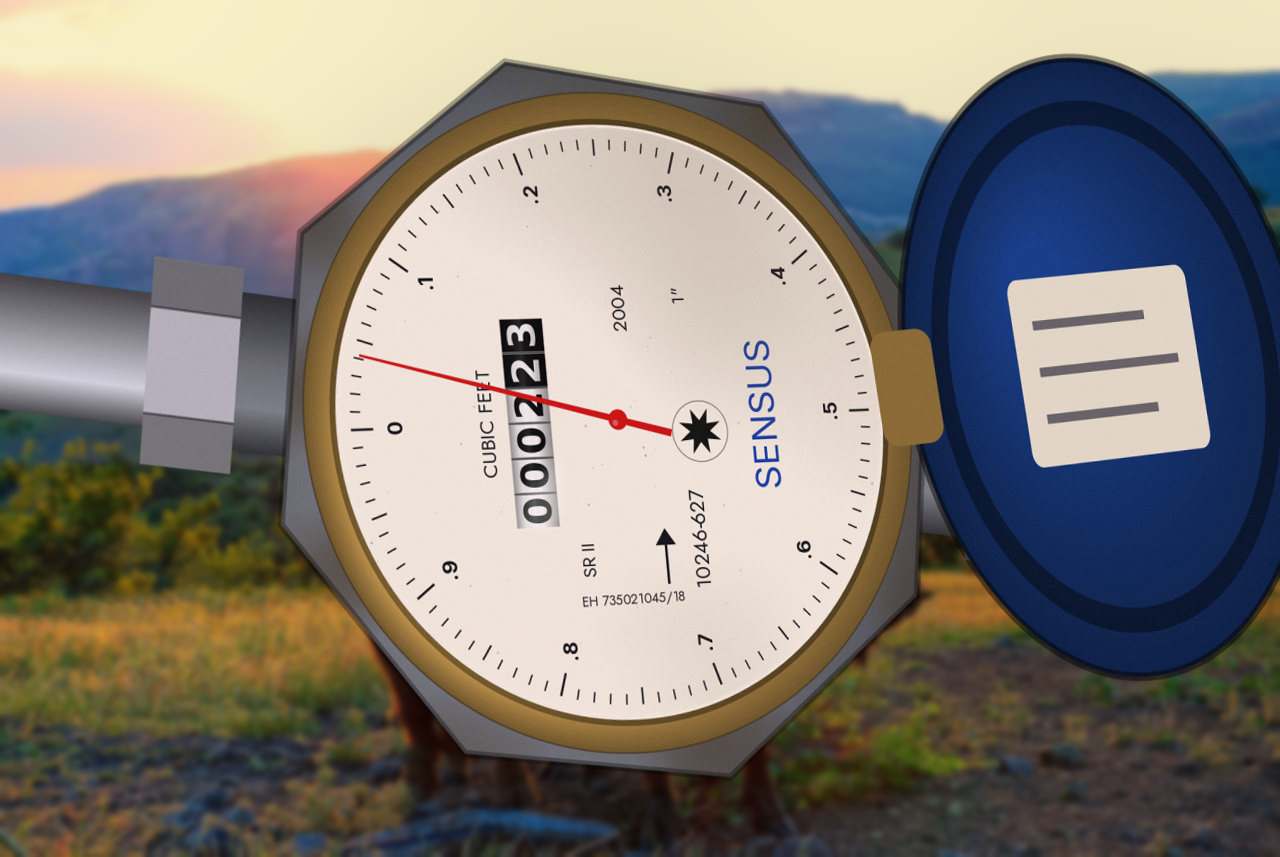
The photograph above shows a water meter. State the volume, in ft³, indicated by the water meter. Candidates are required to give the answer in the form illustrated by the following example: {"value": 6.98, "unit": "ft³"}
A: {"value": 223.04, "unit": "ft³"}
